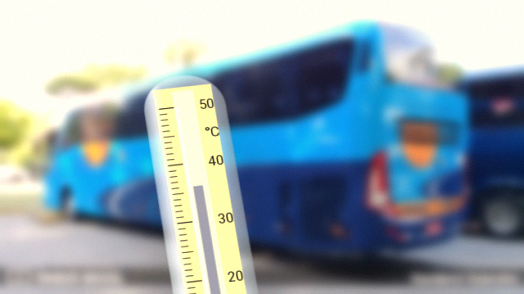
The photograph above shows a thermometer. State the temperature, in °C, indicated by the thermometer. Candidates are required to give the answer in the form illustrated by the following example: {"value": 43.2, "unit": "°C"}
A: {"value": 36, "unit": "°C"}
